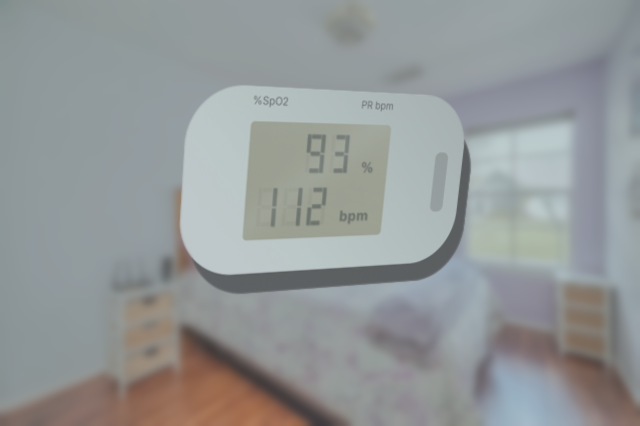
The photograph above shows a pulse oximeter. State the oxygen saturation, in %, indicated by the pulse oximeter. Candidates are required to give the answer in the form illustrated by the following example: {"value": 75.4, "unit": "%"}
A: {"value": 93, "unit": "%"}
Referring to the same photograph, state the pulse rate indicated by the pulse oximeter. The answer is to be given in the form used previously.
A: {"value": 112, "unit": "bpm"}
